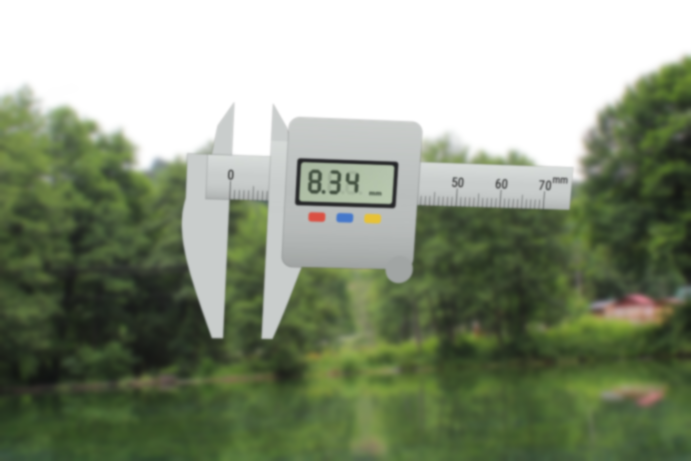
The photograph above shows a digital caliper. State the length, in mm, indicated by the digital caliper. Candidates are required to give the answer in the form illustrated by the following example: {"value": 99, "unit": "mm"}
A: {"value": 8.34, "unit": "mm"}
